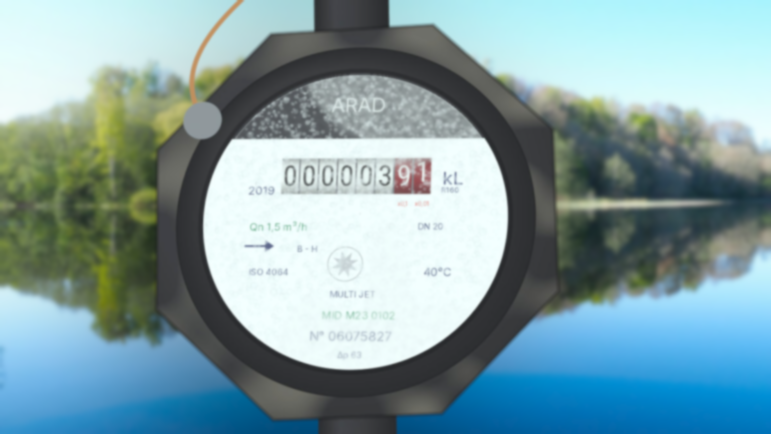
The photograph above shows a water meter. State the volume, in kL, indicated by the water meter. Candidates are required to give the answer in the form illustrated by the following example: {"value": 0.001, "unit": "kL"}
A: {"value": 3.91, "unit": "kL"}
